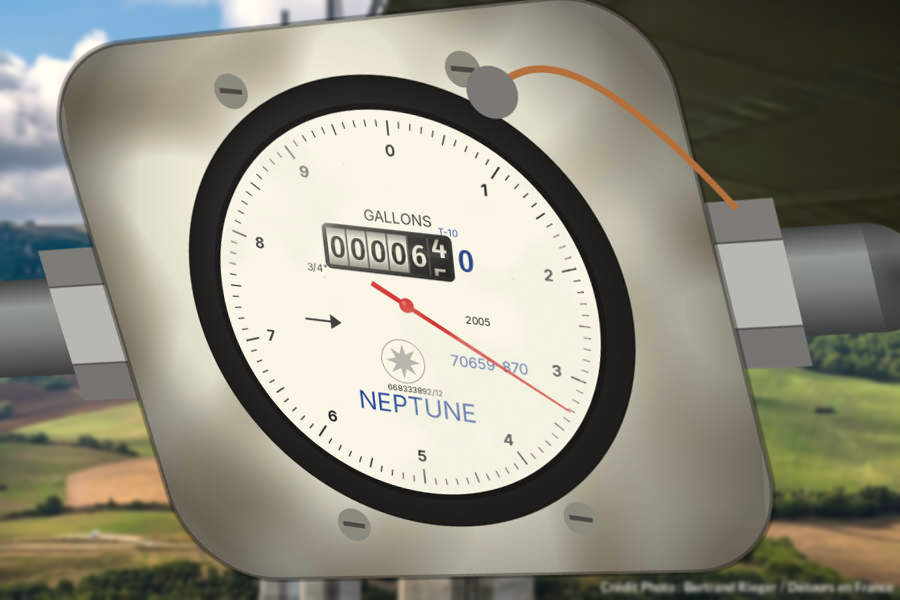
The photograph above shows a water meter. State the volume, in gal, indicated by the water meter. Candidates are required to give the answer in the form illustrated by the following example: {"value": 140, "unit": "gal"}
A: {"value": 643.3, "unit": "gal"}
